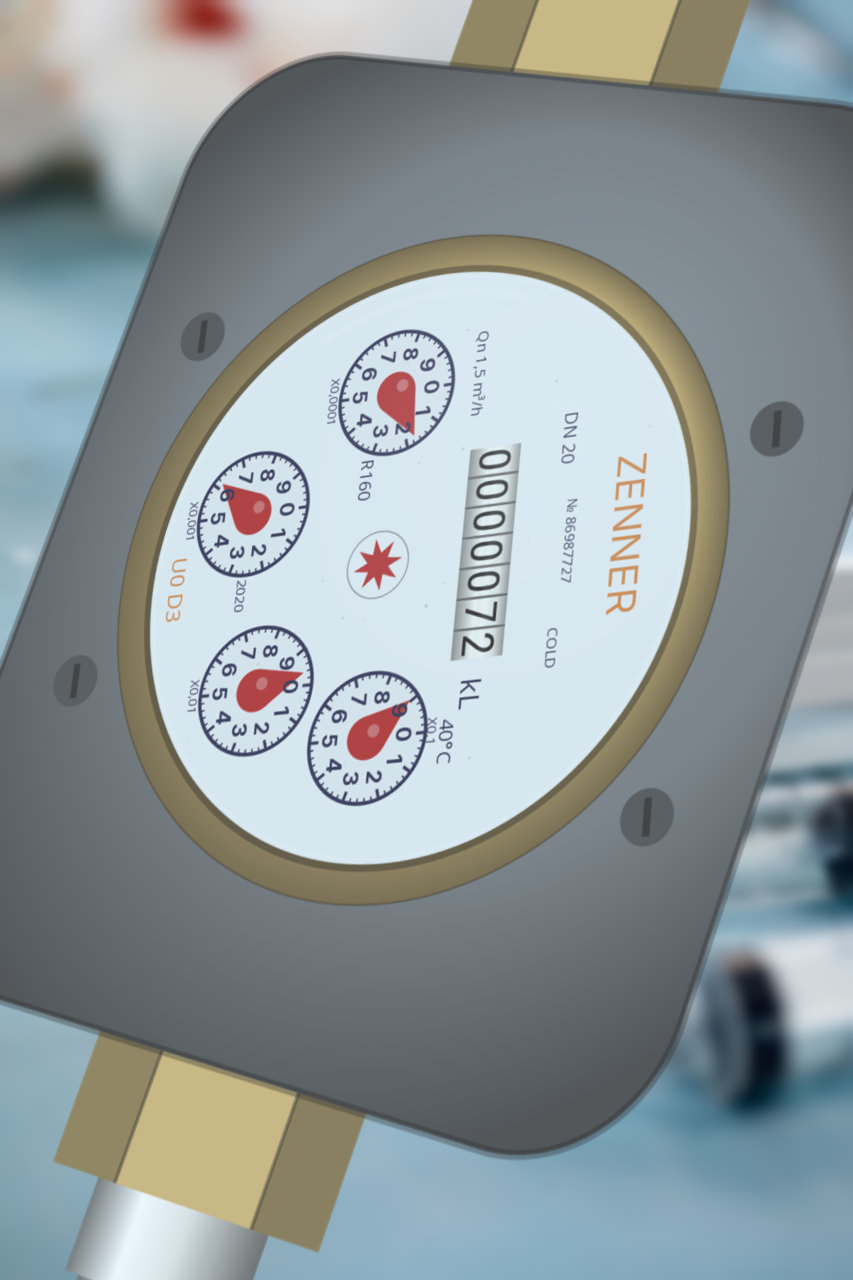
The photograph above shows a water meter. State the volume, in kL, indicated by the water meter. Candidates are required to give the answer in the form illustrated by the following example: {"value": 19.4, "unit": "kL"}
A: {"value": 72.8961, "unit": "kL"}
